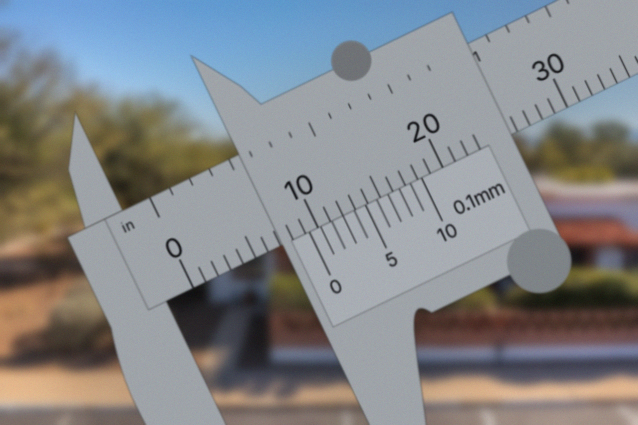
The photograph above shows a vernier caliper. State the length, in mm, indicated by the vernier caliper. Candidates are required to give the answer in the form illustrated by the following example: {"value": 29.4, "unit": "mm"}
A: {"value": 9.3, "unit": "mm"}
